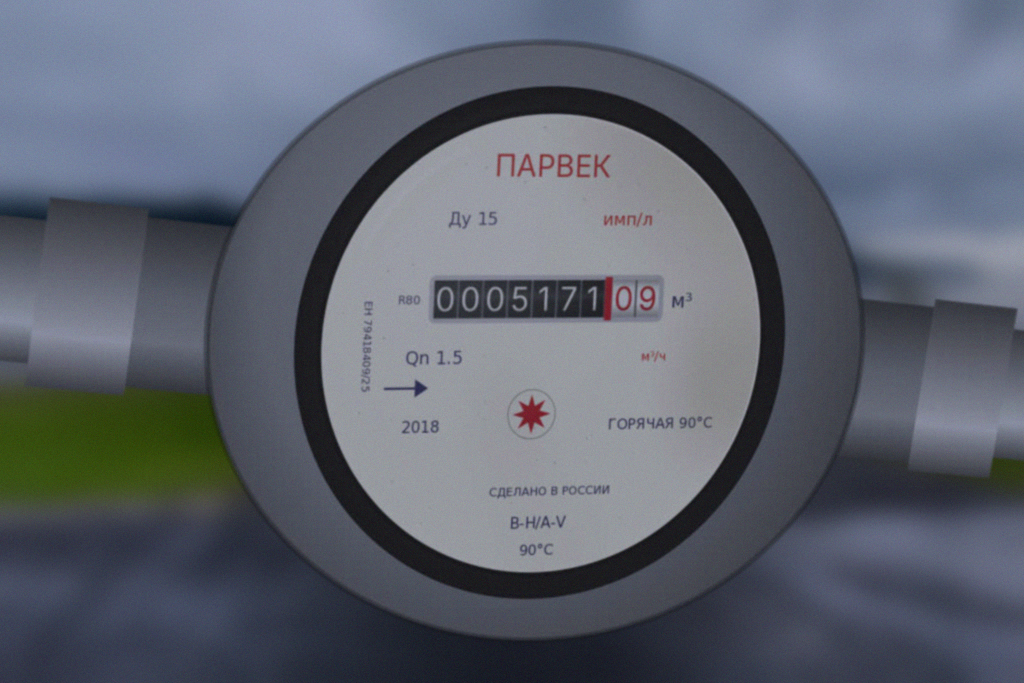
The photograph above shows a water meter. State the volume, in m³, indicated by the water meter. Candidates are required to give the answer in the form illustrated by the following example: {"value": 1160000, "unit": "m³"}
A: {"value": 5171.09, "unit": "m³"}
